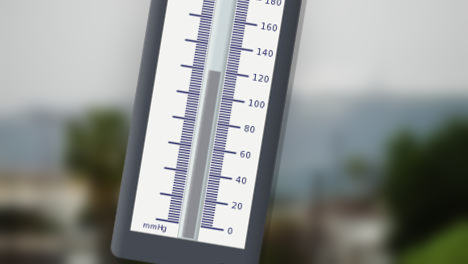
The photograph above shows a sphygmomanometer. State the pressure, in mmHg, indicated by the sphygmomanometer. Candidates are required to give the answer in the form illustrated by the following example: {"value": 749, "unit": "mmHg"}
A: {"value": 120, "unit": "mmHg"}
